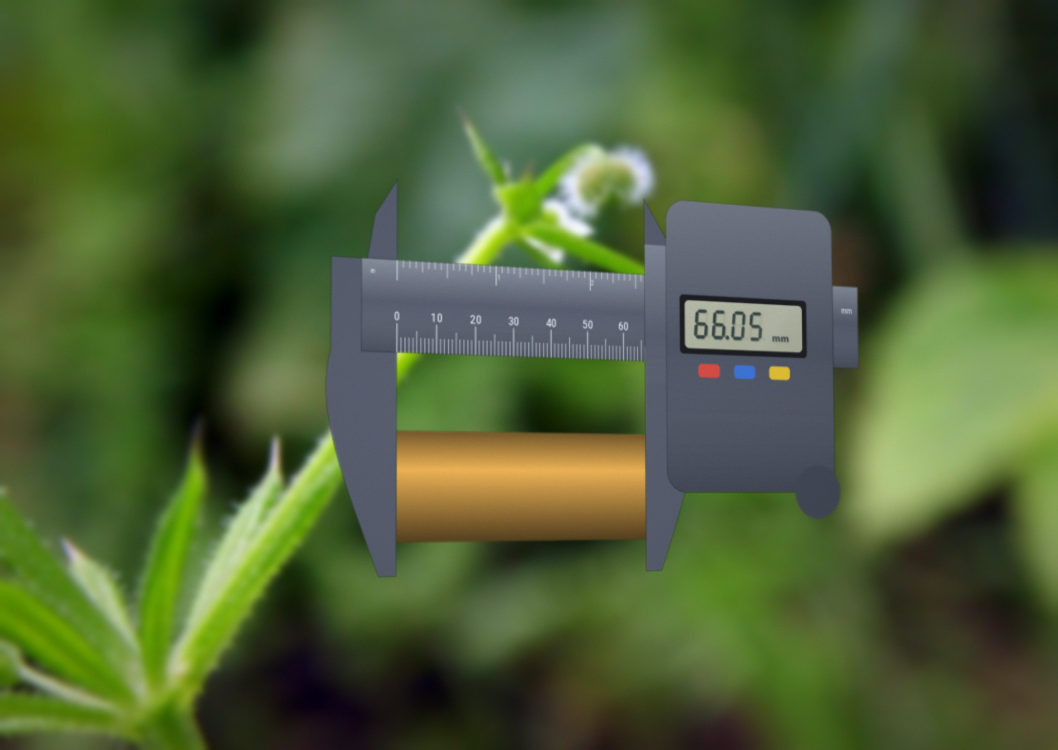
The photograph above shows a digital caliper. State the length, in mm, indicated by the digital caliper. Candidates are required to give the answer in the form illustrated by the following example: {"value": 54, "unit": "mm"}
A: {"value": 66.05, "unit": "mm"}
